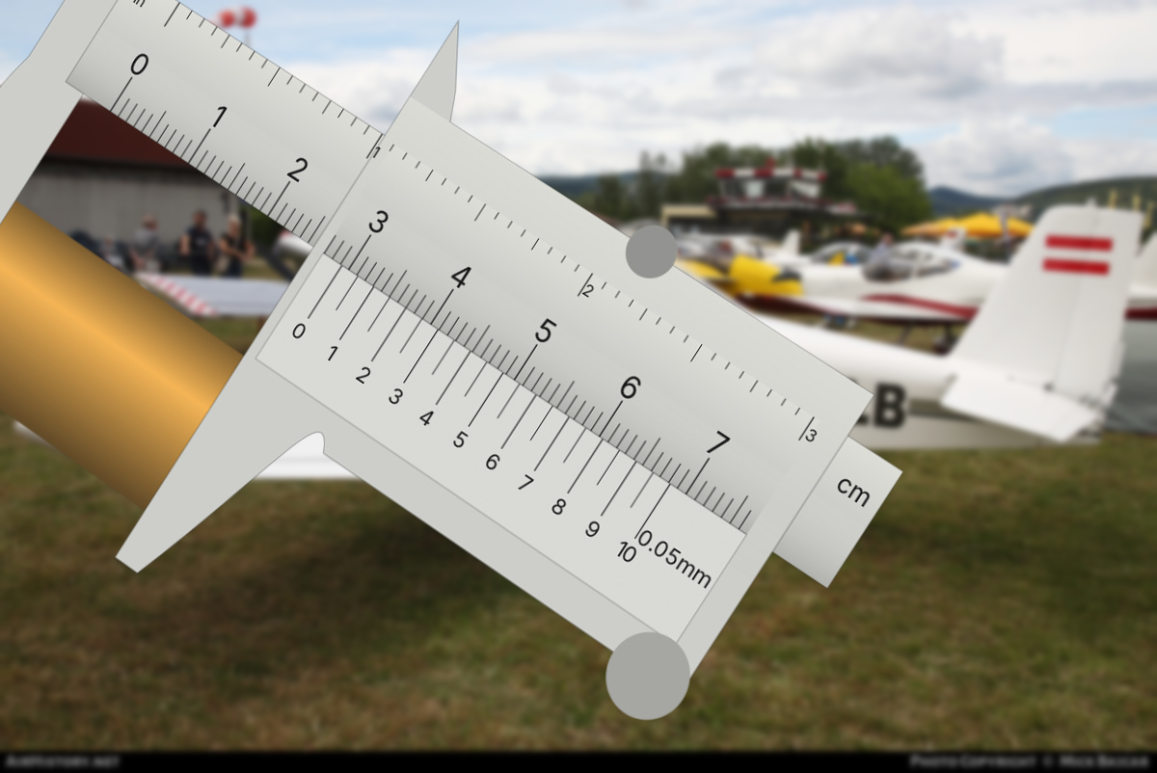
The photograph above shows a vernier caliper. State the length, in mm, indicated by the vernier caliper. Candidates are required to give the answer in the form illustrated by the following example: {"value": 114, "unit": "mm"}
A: {"value": 29.2, "unit": "mm"}
